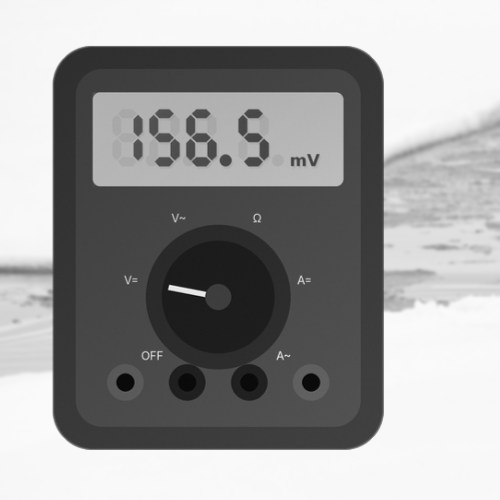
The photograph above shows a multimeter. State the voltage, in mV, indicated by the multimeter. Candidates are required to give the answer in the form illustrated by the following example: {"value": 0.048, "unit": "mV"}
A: {"value": 156.5, "unit": "mV"}
